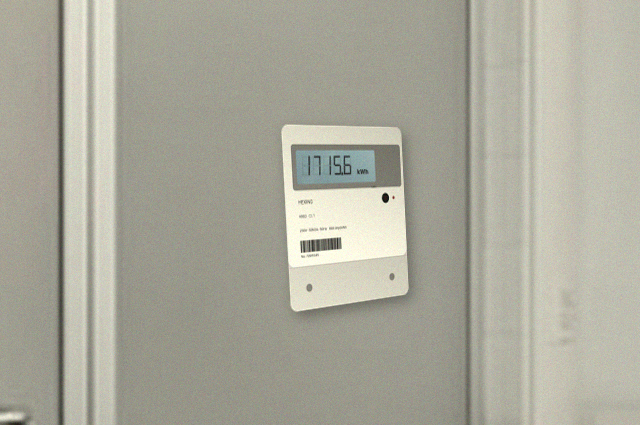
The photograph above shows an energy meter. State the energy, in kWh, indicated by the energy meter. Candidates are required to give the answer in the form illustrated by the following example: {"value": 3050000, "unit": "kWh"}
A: {"value": 1715.6, "unit": "kWh"}
